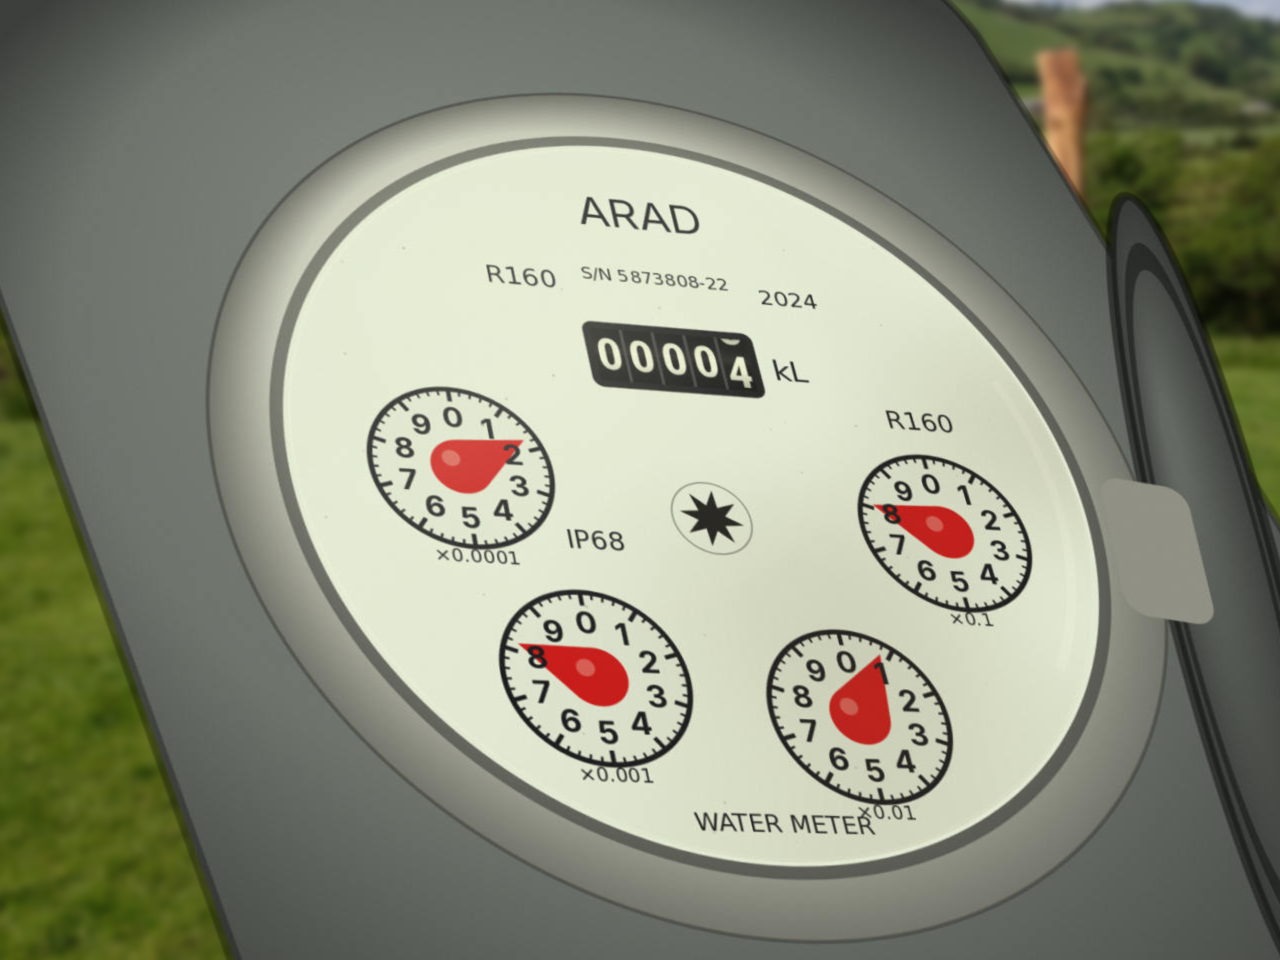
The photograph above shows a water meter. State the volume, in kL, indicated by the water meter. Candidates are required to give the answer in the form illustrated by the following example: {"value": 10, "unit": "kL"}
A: {"value": 3.8081, "unit": "kL"}
